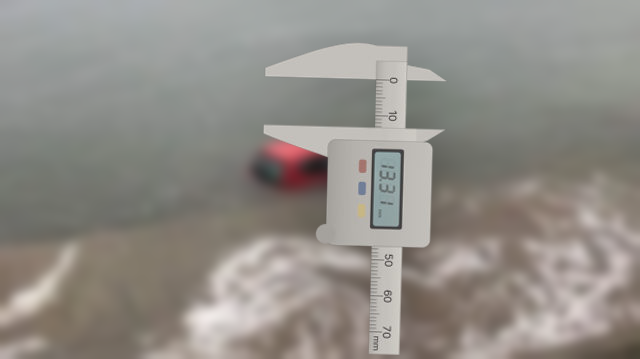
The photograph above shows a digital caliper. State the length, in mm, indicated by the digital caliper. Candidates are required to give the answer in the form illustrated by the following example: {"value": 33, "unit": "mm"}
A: {"value": 13.31, "unit": "mm"}
